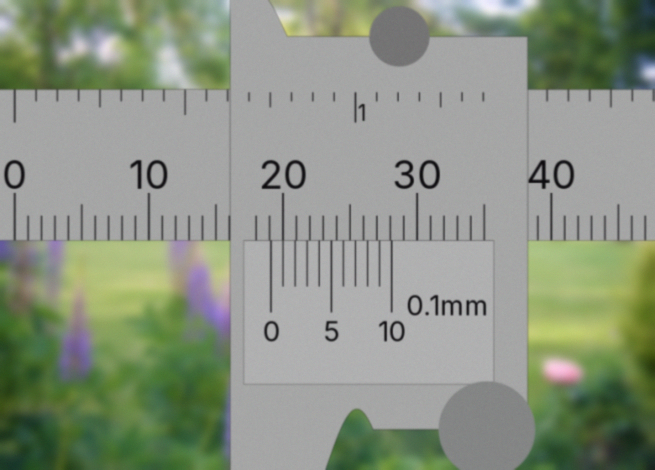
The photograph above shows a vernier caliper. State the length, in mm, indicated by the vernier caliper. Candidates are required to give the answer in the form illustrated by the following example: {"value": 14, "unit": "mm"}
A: {"value": 19.1, "unit": "mm"}
